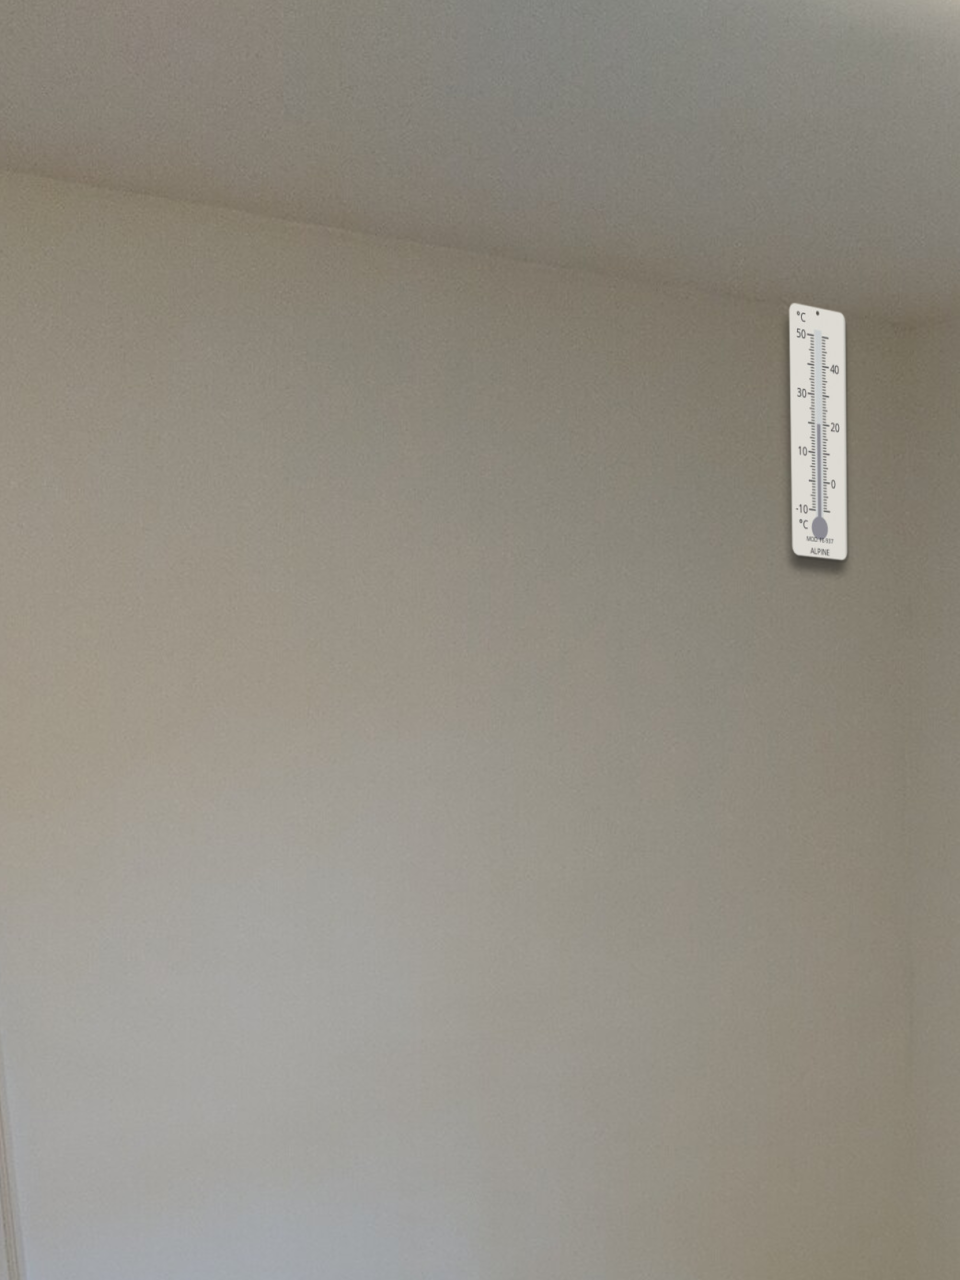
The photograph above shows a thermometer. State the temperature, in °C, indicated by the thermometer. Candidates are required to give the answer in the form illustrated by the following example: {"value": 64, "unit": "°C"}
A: {"value": 20, "unit": "°C"}
